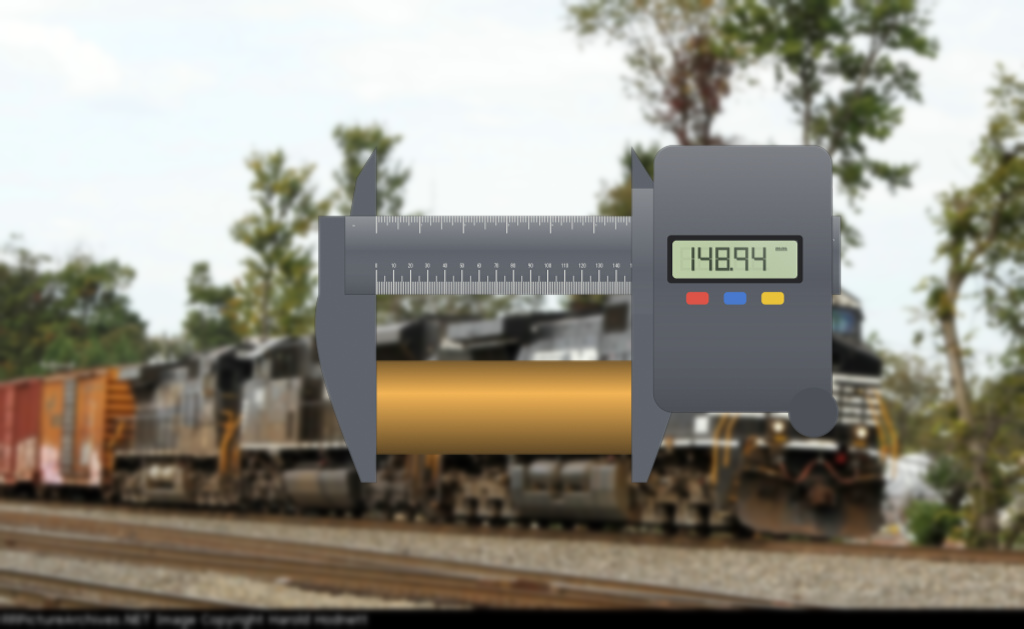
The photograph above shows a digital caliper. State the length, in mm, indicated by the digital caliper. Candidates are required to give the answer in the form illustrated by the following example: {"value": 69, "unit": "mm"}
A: {"value": 148.94, "unit": "mm"}
